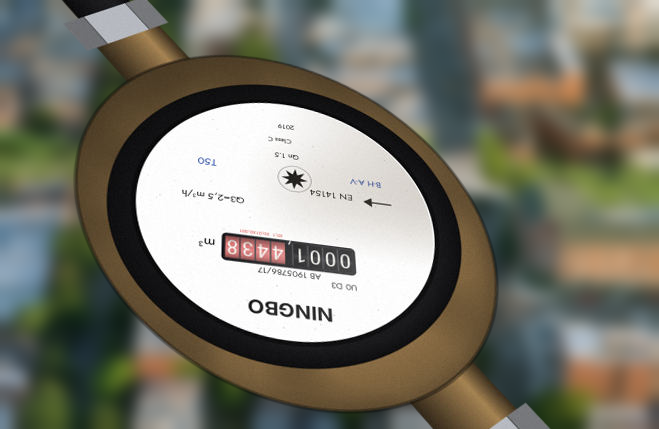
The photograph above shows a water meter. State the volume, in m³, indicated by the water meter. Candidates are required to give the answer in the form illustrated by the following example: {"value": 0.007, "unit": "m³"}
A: {"value": 1.4438, "unit": "m³"}
